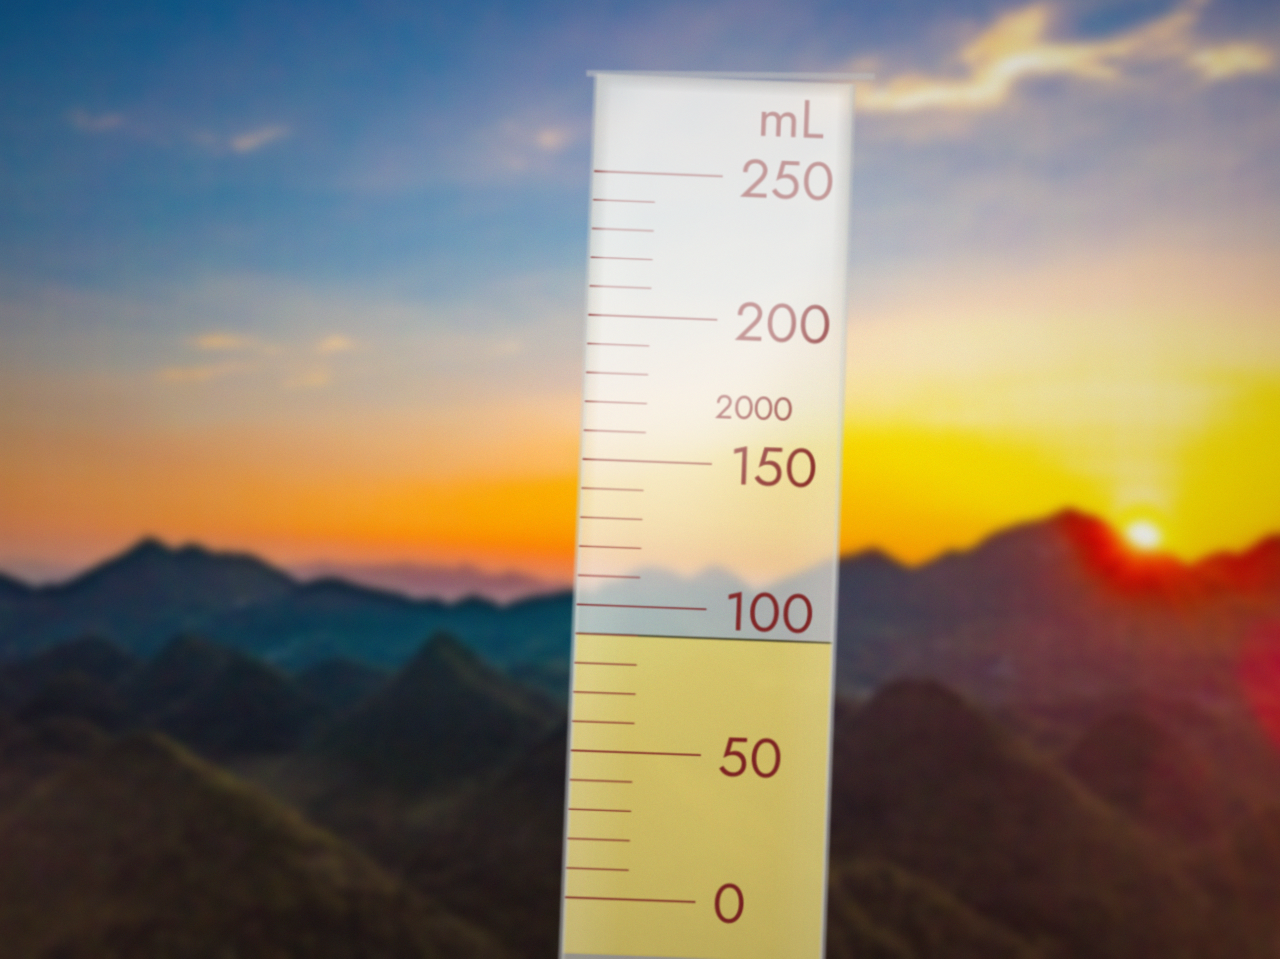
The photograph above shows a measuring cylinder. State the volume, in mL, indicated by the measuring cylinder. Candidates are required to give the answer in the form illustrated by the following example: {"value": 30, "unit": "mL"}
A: {"value": 90, "unit": "mL"}
